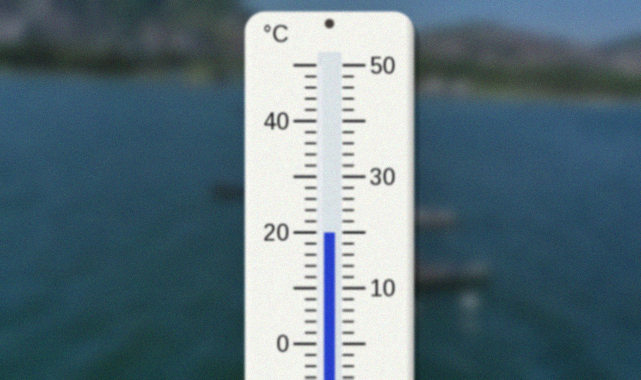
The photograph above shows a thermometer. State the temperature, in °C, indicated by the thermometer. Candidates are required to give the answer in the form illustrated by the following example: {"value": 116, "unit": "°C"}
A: {"value": 20, "unit": "°C"}
